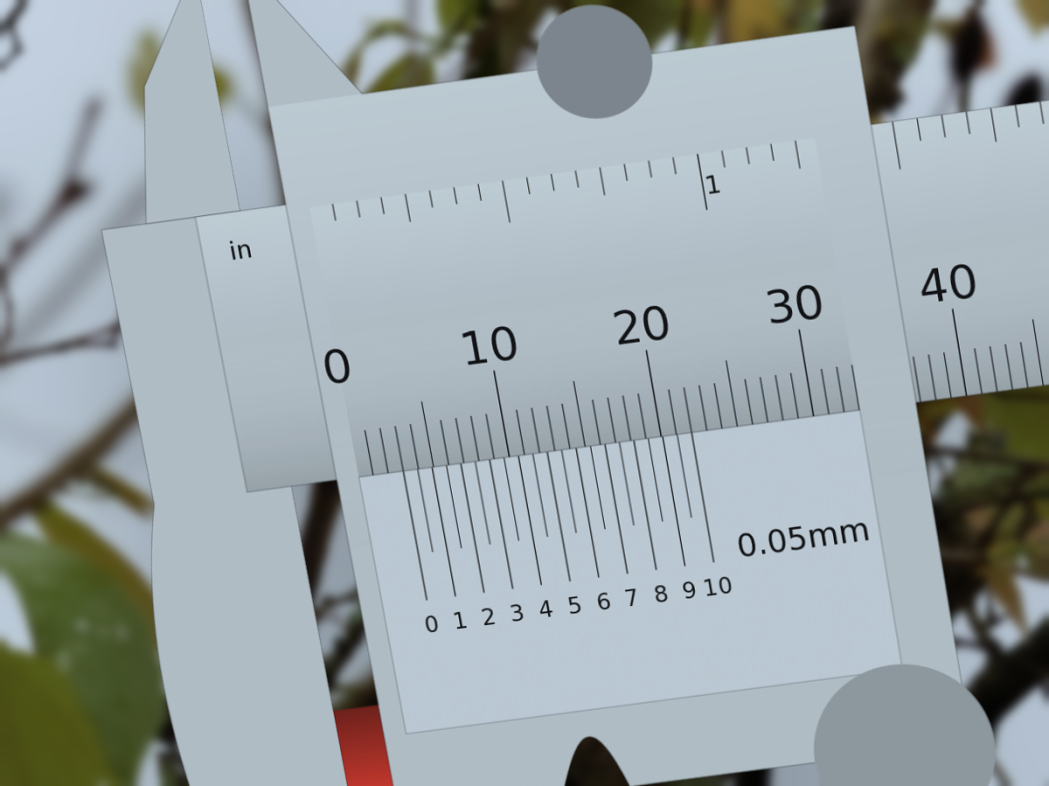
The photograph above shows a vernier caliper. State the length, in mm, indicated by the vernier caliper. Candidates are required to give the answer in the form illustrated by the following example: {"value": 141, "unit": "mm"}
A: {"value": 3.0, "unit": "mm"}
